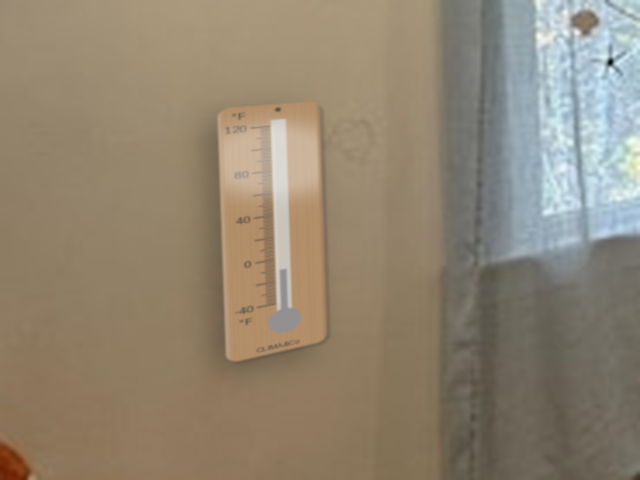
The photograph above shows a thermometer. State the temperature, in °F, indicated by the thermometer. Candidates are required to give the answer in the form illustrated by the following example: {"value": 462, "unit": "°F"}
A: {"value": -10, "unit": "°F"}
